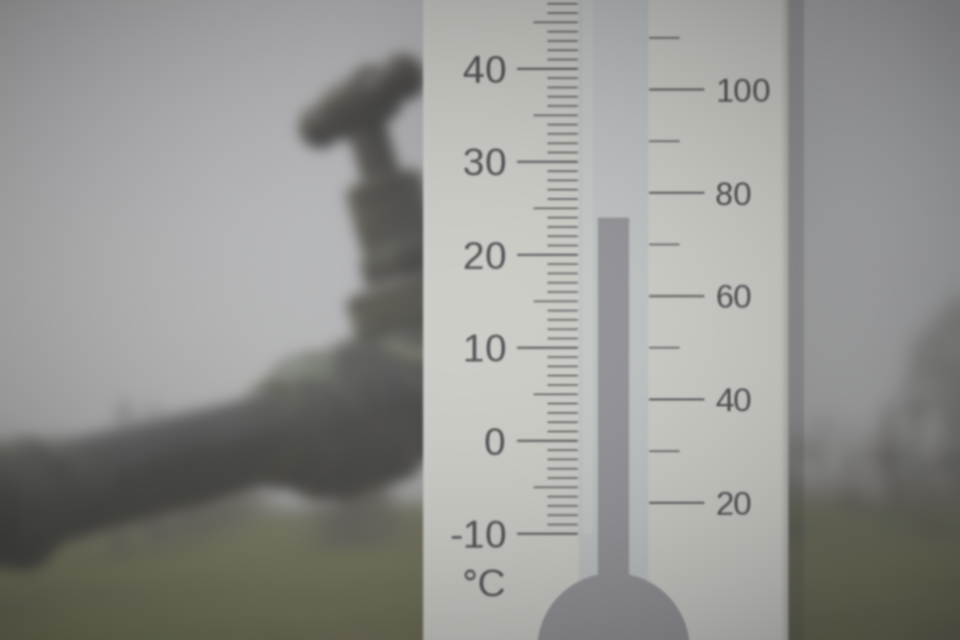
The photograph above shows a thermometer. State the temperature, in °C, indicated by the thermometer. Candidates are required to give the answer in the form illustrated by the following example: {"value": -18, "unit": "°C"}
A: {"value": 24, "unit": "°C"}
